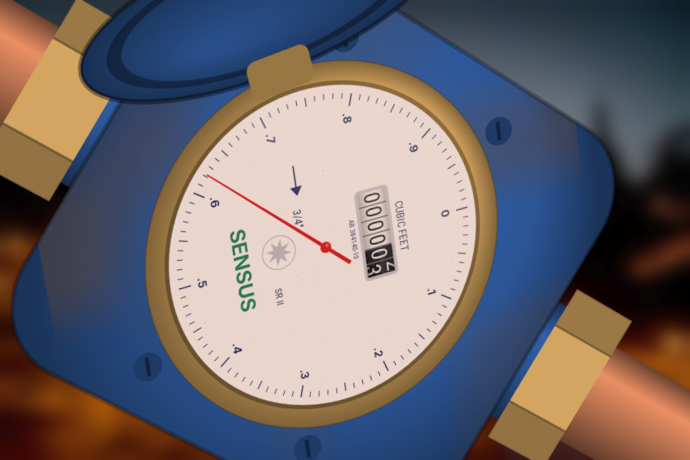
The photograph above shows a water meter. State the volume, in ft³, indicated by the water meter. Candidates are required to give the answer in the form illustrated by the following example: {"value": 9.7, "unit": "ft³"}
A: {"value": 2.62, "unit": "ft³"}
